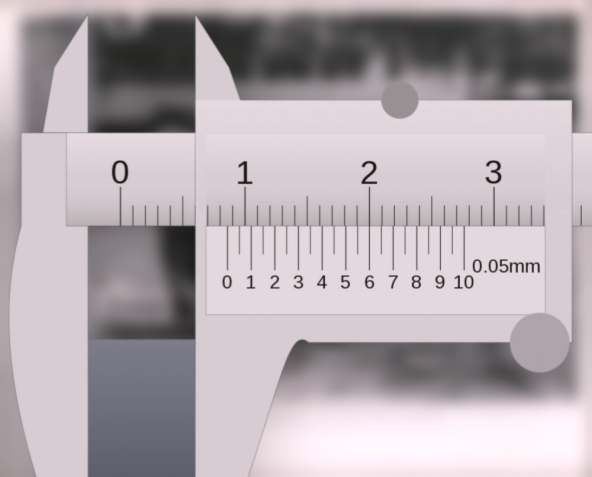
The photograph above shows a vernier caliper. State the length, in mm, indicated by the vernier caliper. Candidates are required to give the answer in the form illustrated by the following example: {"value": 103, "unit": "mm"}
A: {"value": 8.6, "unit": "mm"}
